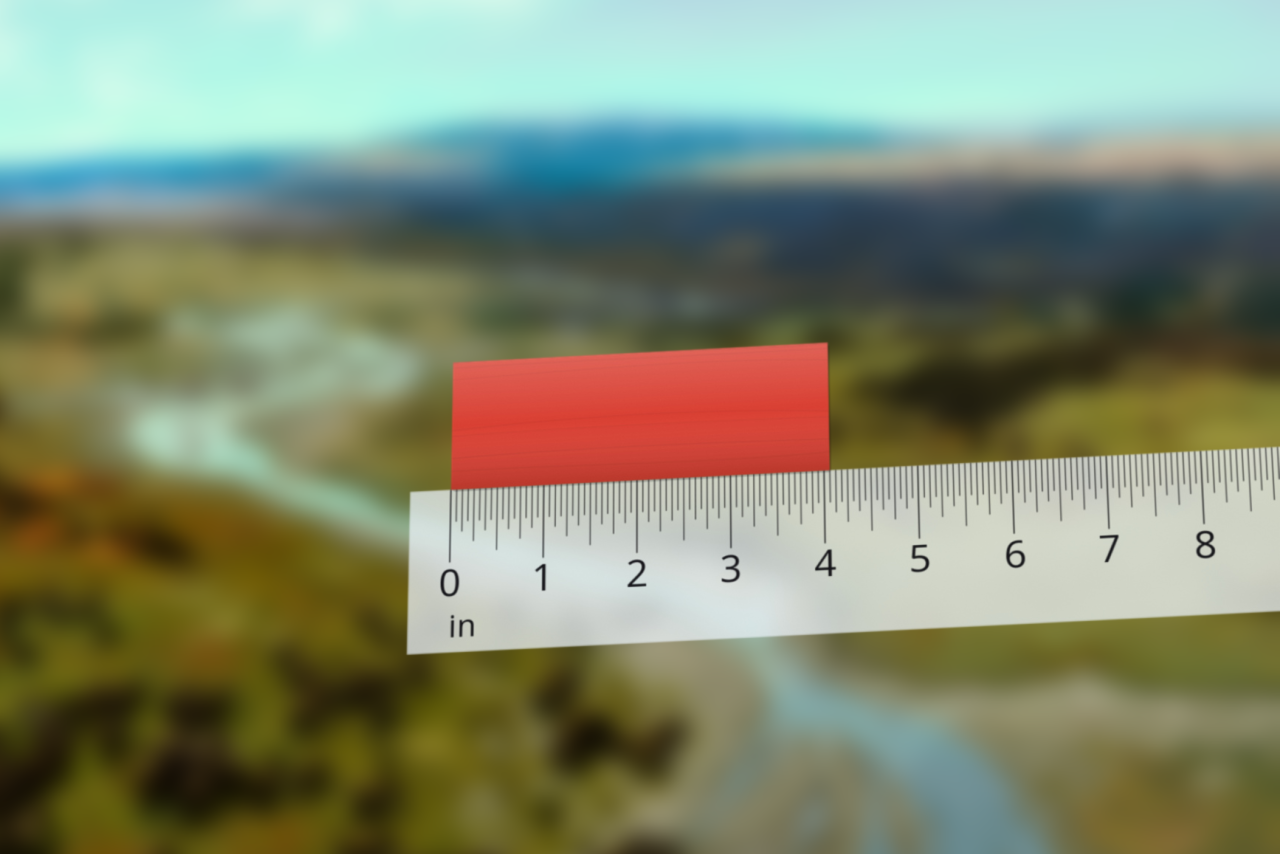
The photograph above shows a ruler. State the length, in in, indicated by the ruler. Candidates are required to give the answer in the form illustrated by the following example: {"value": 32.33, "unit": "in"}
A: {"value": 4.0625, "unit": "in"}
